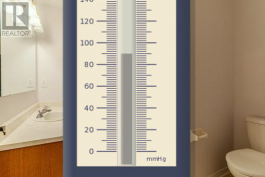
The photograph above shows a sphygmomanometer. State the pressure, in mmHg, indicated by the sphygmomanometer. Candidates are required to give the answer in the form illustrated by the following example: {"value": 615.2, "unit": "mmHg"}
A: {"value": 90, "unit": "mmHg"}
